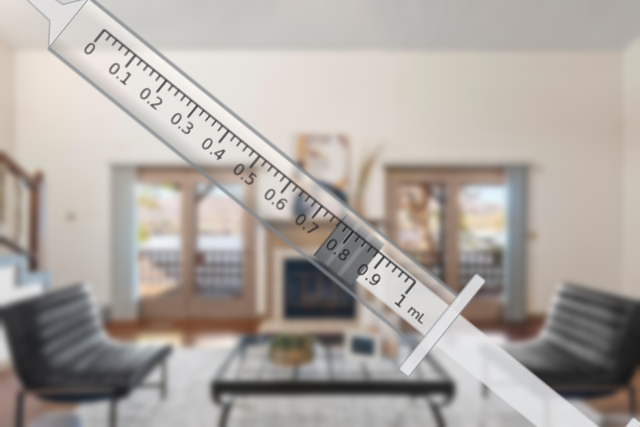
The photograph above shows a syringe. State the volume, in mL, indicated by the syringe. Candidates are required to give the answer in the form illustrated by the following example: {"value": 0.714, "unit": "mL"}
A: {"value": 0.76, "unit": "mL"}
